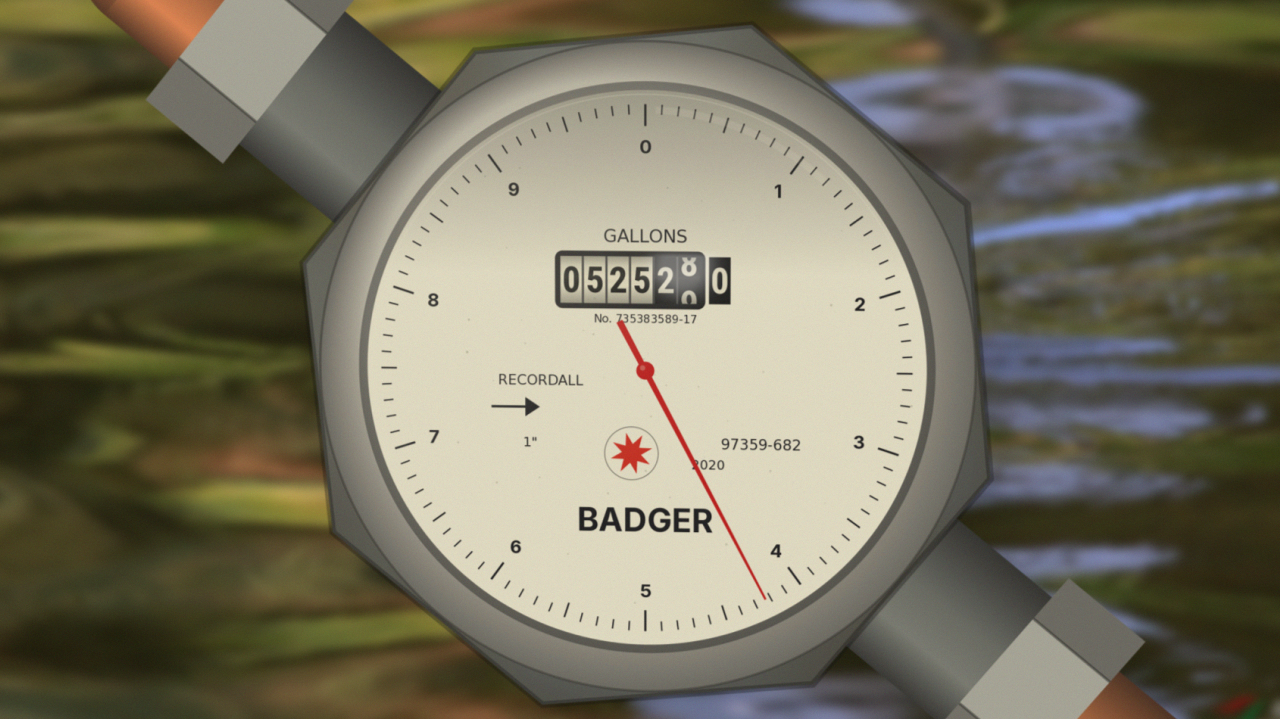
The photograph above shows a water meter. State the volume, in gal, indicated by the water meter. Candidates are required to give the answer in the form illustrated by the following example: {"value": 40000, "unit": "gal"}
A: {"value": 525284.2, "unit": "gal"}
